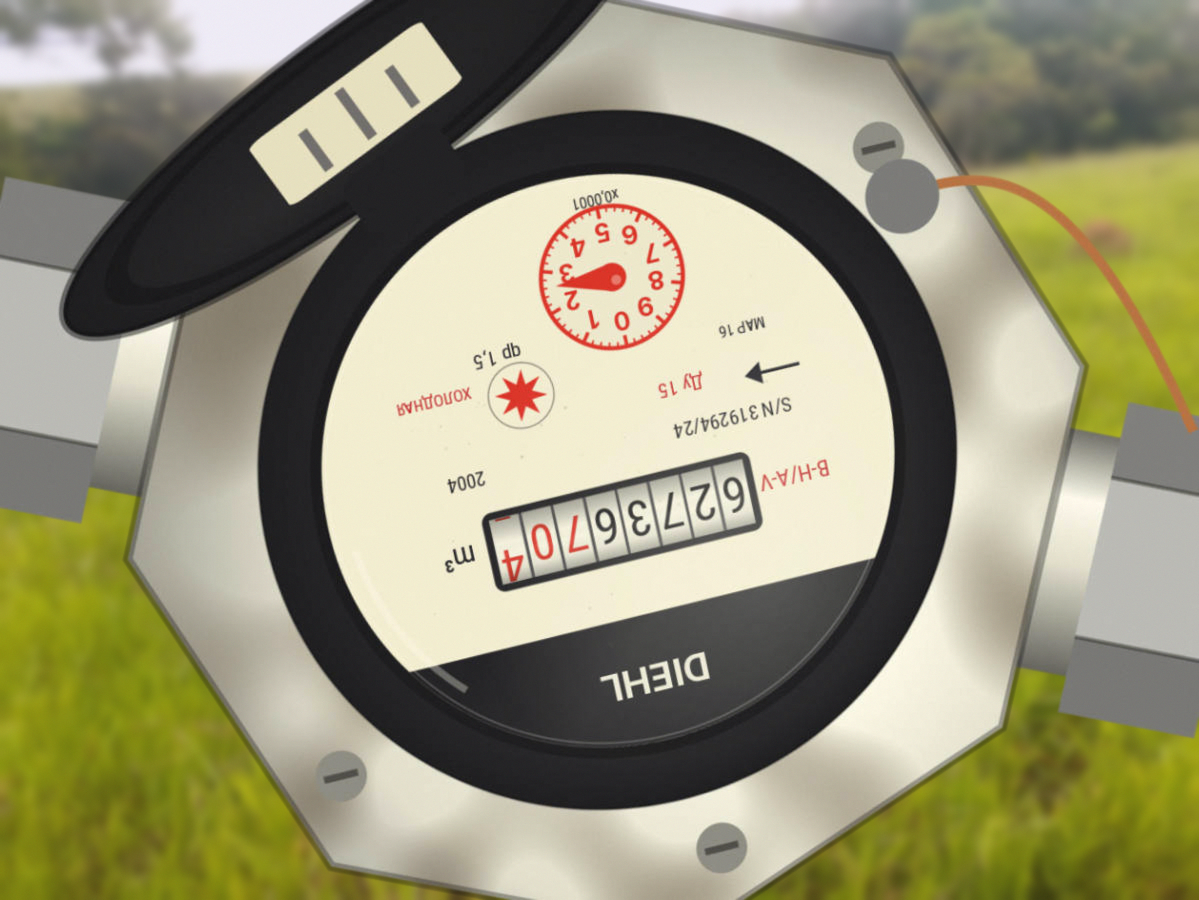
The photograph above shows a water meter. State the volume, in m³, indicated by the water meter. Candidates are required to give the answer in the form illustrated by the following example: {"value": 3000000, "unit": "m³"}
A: {"value": 62736.7042, "unit": "m³"}
